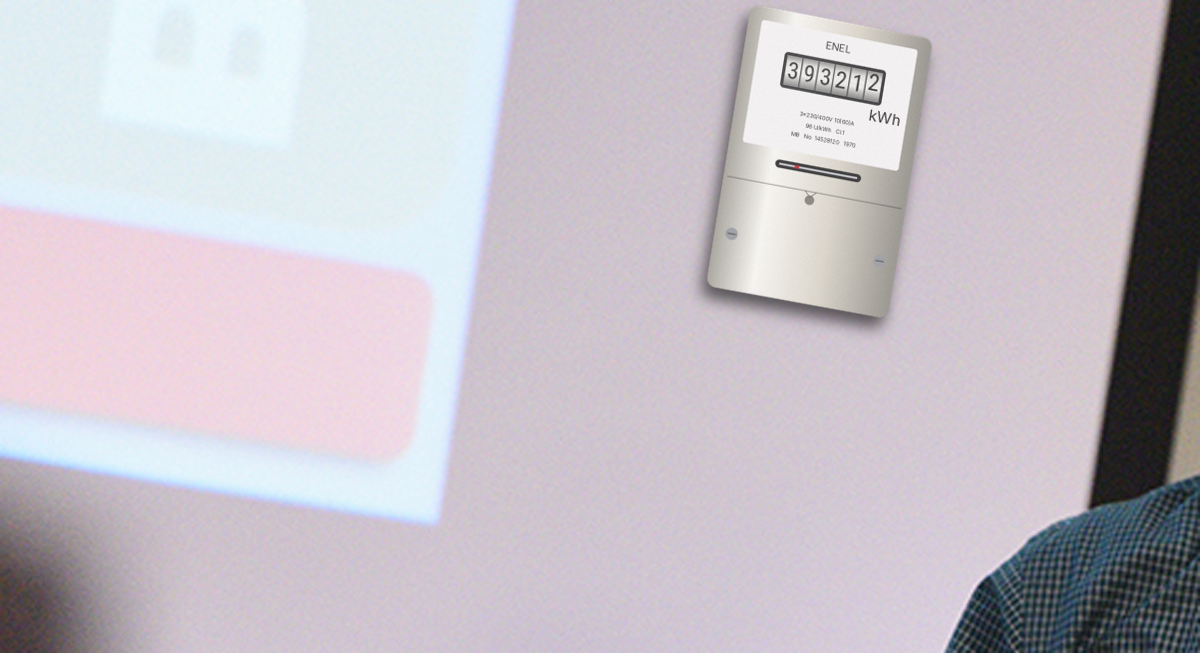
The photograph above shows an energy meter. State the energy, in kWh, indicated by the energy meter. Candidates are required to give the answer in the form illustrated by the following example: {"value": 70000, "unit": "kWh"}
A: {"value": 393212, "unit": "kWh"}
